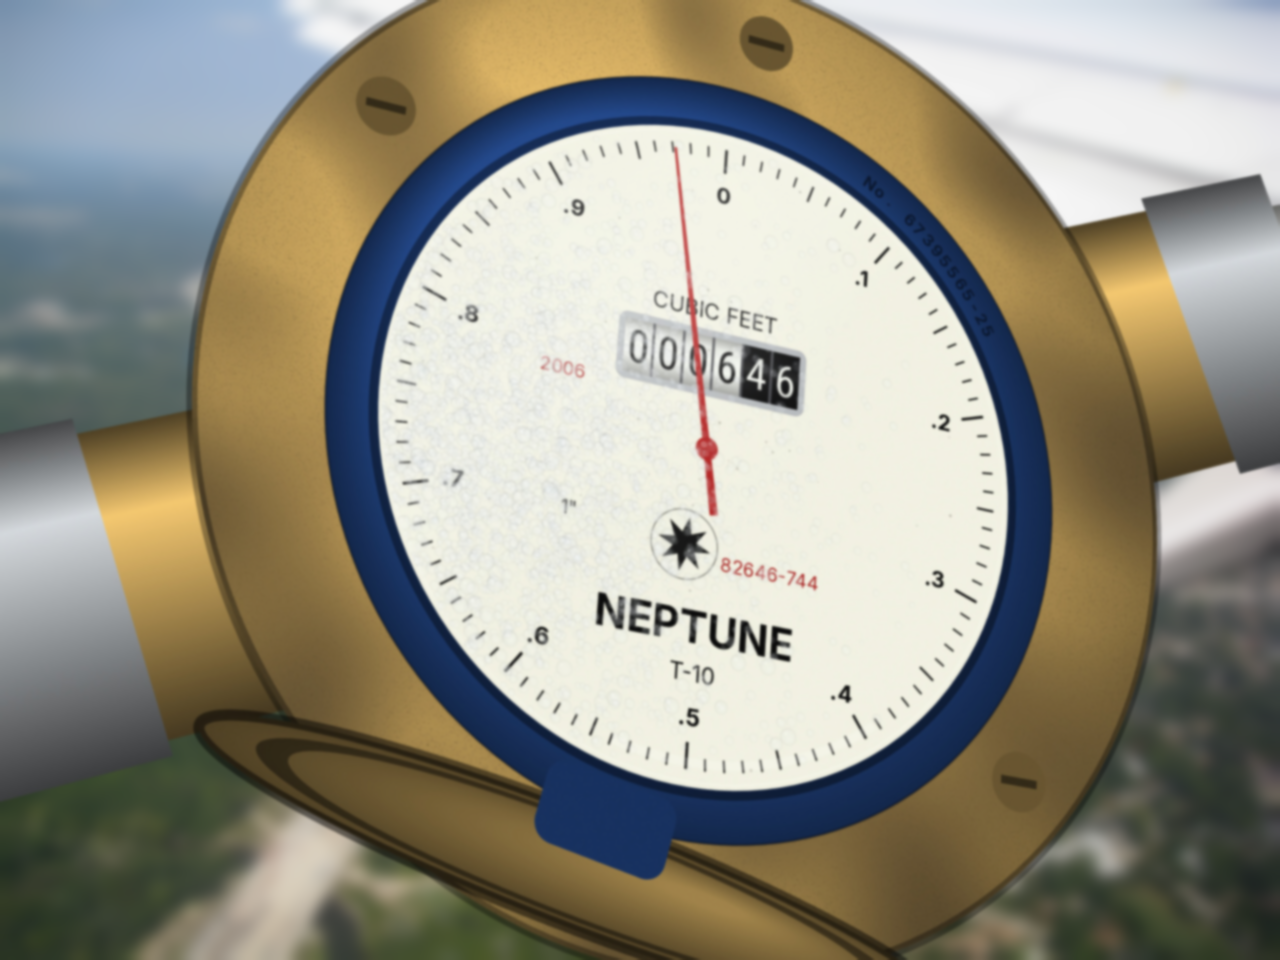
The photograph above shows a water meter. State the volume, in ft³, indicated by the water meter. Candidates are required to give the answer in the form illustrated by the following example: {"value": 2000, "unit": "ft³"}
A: {"value": 645.97, "unit": "ft³"}
